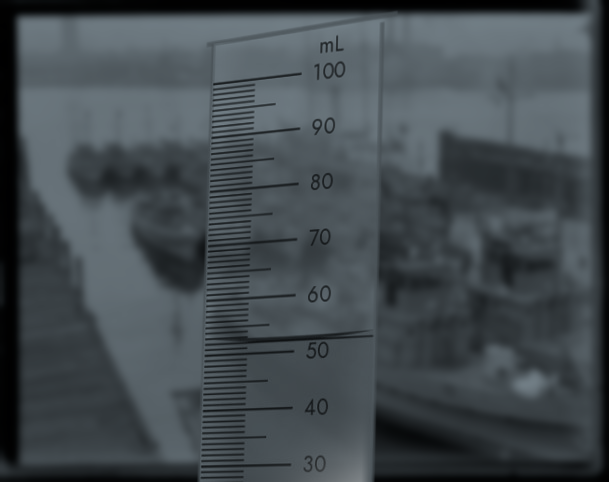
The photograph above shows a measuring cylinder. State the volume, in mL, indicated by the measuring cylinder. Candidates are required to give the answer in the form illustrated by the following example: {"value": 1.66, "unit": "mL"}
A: {"value": 52, "unit": "mL"}
